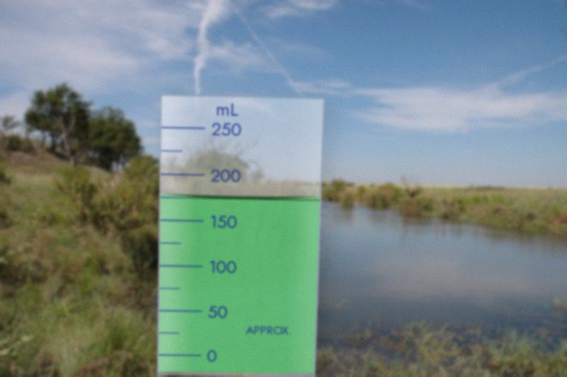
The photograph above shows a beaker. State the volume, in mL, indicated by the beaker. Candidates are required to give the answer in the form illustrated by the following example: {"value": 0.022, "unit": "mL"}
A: {"value": 175, "unit": "mL"}
